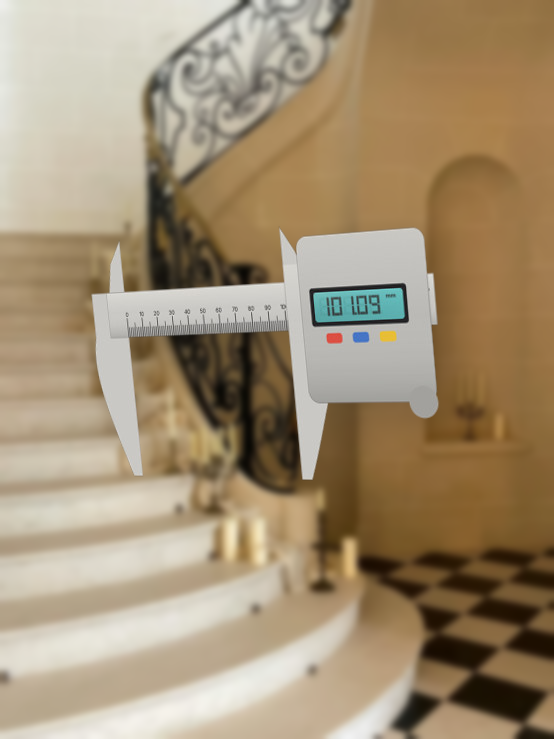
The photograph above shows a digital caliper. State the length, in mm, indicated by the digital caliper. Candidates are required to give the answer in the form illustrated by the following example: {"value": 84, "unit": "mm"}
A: {"value": 101.09, "unit": "mm"}
